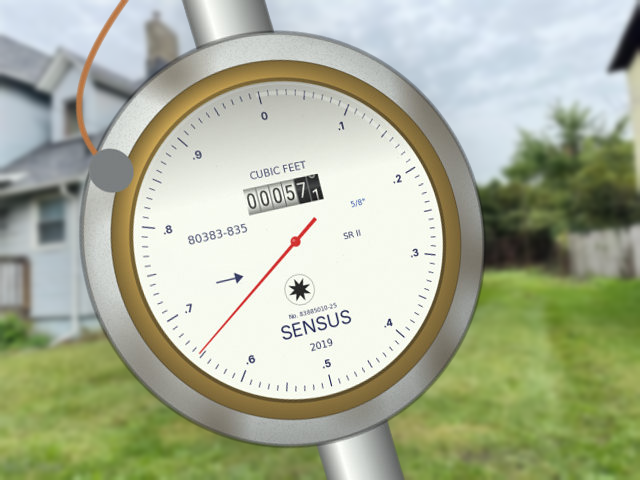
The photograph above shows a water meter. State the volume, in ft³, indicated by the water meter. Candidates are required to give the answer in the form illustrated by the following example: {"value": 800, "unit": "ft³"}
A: {"value": 570.65, "unit": "ft³"}
